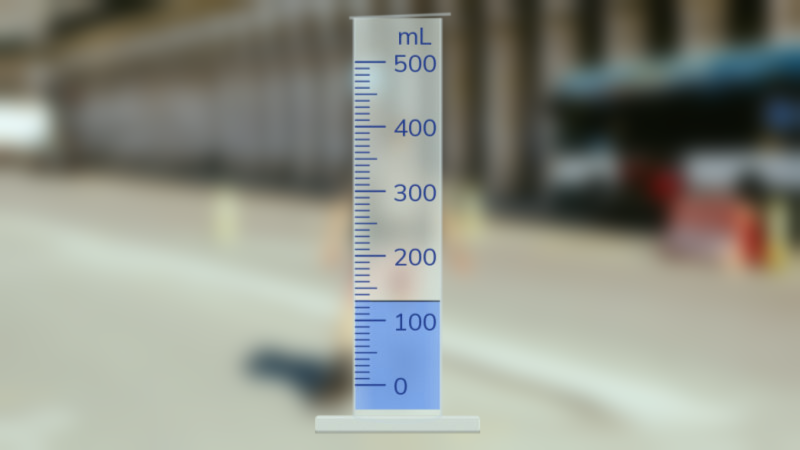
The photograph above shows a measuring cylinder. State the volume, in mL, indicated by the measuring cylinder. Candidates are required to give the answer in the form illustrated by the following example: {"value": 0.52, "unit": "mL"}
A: {"value": 130, "unit": "mL"}
